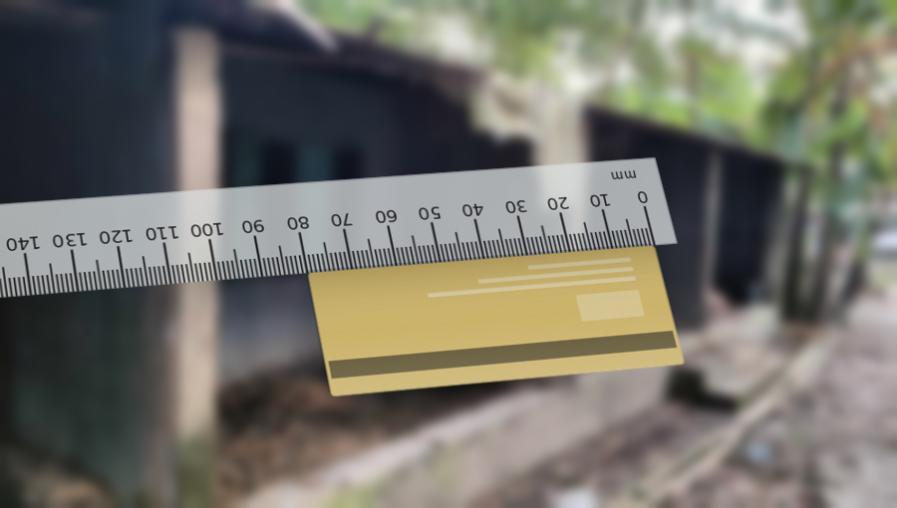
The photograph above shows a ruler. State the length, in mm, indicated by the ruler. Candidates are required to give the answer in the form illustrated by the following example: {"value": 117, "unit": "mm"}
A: {"value": 80, "unit": "mm"}
